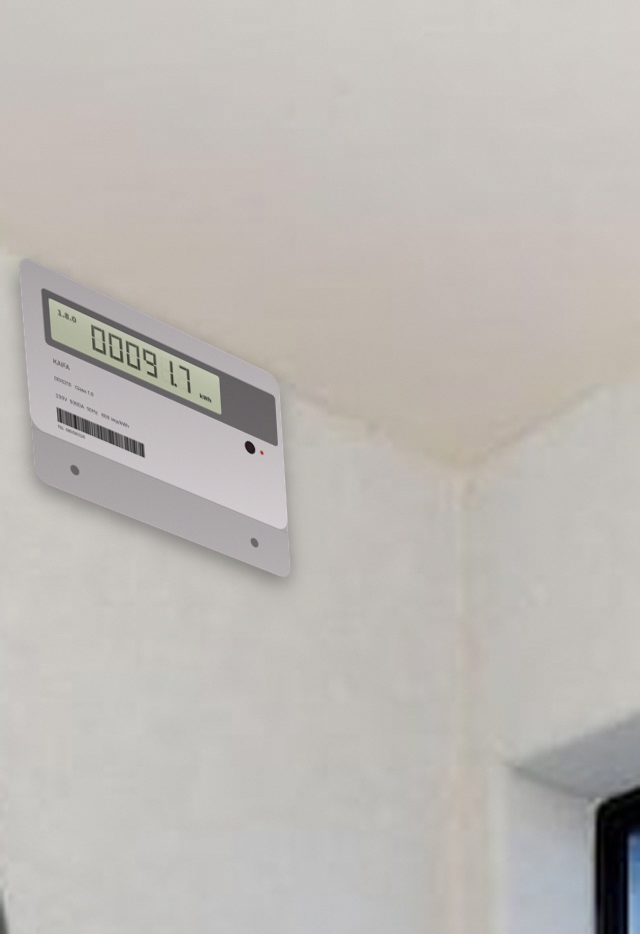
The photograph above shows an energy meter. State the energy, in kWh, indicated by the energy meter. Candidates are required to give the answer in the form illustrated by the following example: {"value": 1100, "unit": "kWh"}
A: {"value": 91.7, "unit": "kWh"}
